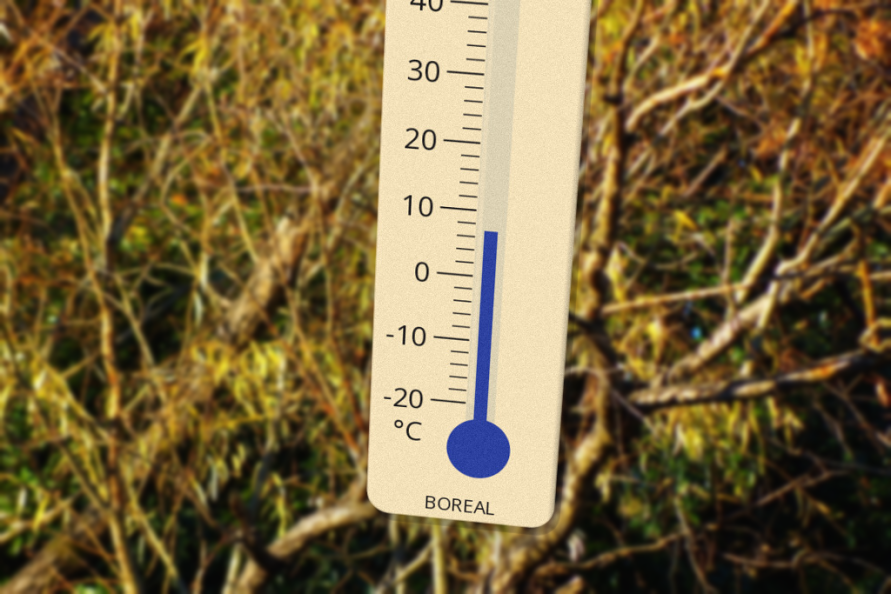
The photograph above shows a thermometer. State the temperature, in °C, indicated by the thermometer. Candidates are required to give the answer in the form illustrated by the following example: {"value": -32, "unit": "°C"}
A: {"value": 7, "unit": "°C"}
